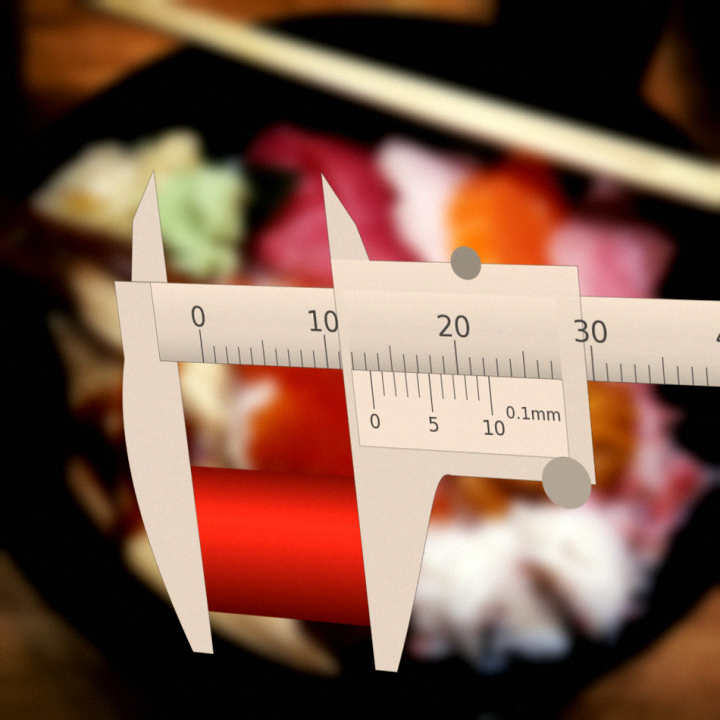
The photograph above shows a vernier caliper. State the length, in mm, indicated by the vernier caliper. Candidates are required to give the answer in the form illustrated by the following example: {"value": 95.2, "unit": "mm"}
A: {"value": 13.3, "unit": "mm"}
